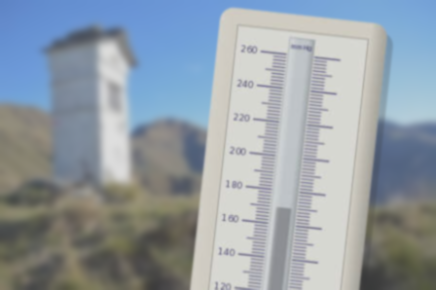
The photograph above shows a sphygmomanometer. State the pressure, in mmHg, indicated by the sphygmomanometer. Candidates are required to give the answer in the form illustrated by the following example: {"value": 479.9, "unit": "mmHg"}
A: {"value": 170, "unit": "mmHg"}
